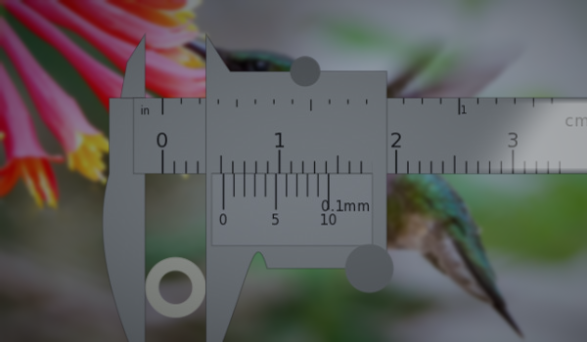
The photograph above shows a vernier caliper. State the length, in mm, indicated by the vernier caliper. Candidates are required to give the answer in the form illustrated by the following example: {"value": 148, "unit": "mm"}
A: {"value": 5.2, "unit": "mm"}
